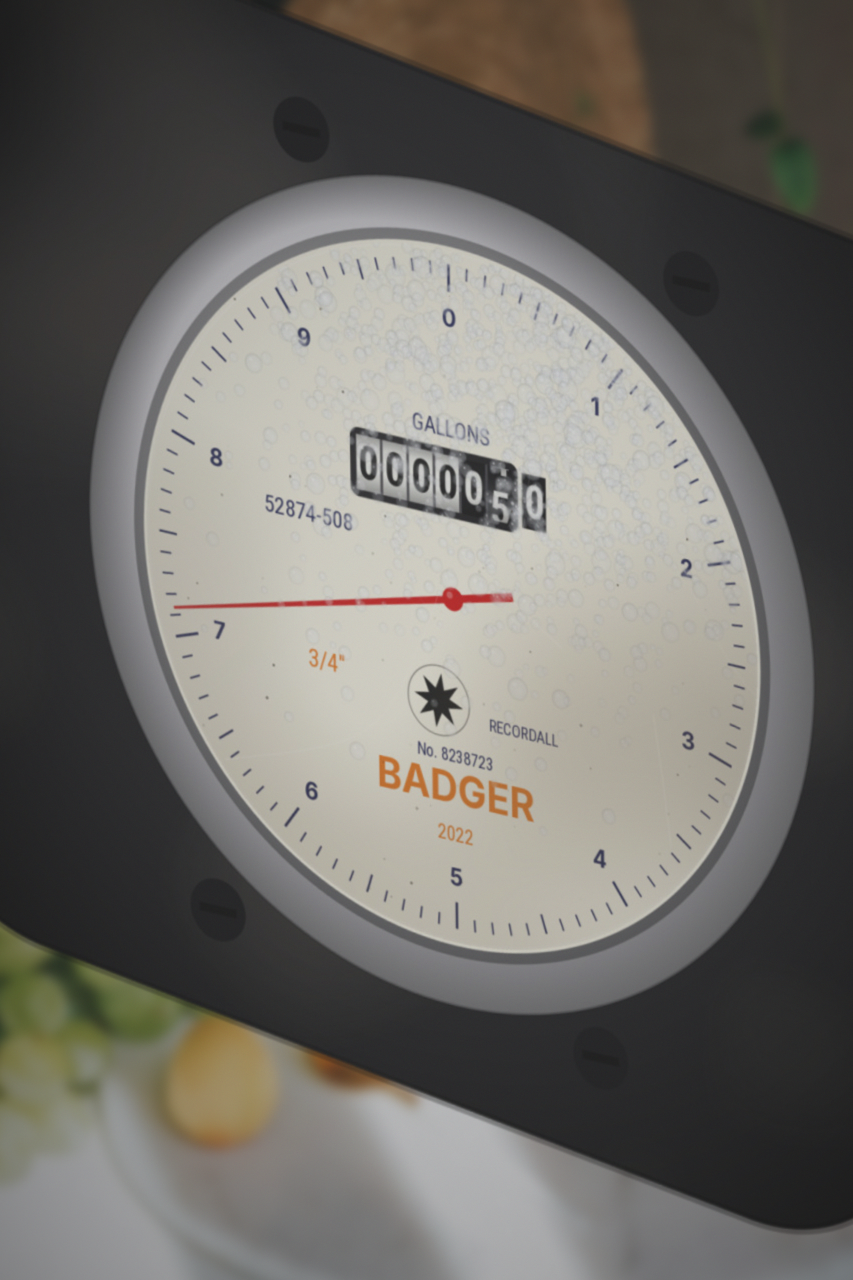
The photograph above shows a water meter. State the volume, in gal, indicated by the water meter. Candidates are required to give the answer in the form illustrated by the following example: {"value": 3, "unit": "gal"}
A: {"value": 47.1, "unit": "gal"}
